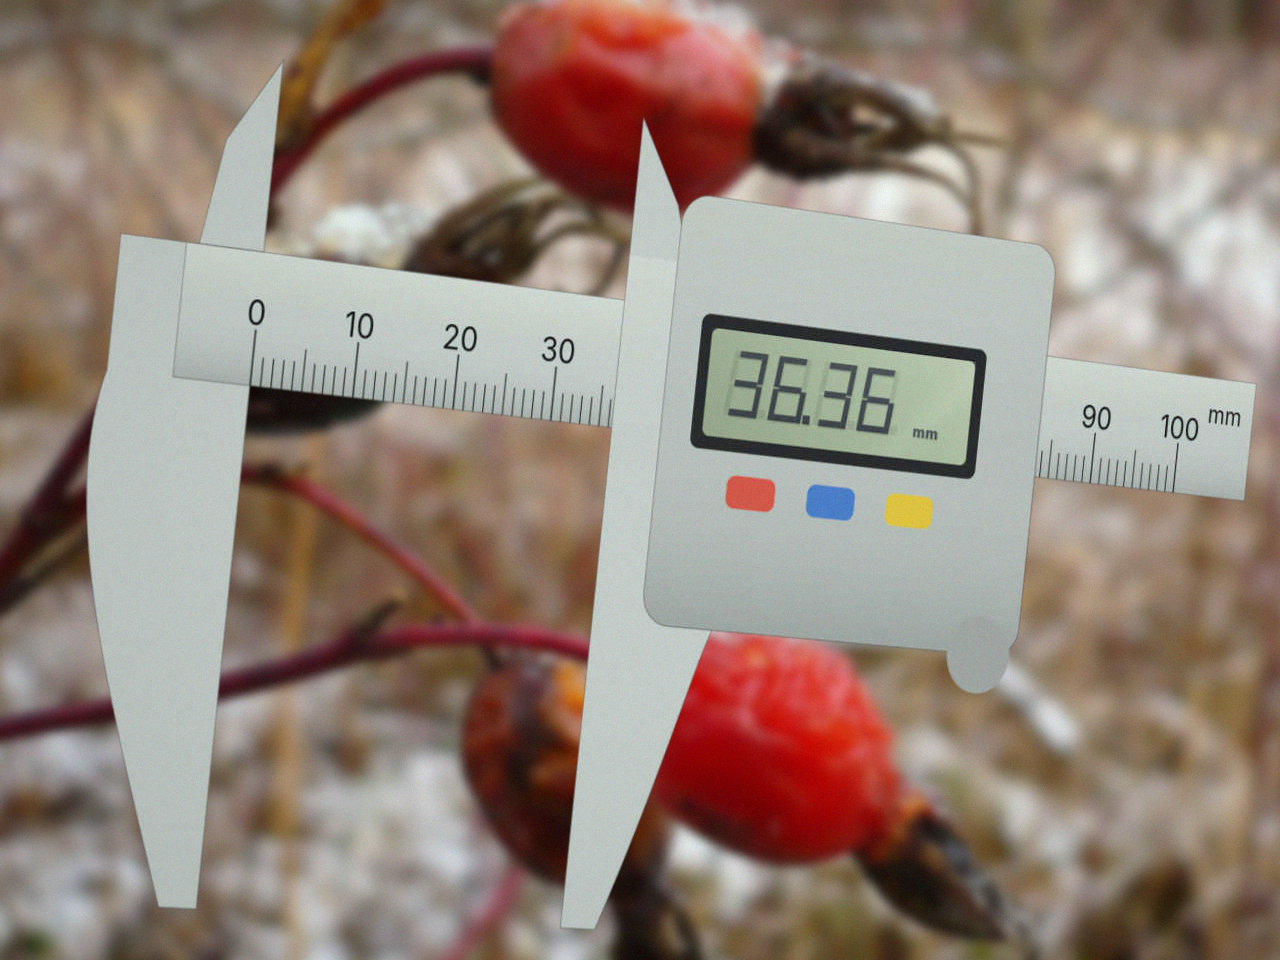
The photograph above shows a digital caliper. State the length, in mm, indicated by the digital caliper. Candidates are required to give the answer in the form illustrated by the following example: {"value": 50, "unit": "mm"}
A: {"value": 36.36, "unit": "mm"}
